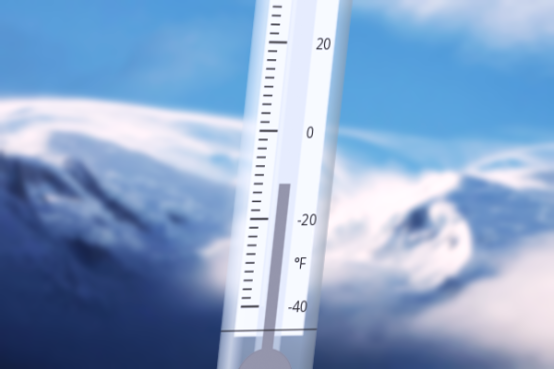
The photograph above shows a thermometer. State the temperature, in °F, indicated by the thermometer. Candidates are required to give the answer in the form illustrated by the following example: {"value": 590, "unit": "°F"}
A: {"value": -12, "unit": "°F"}
